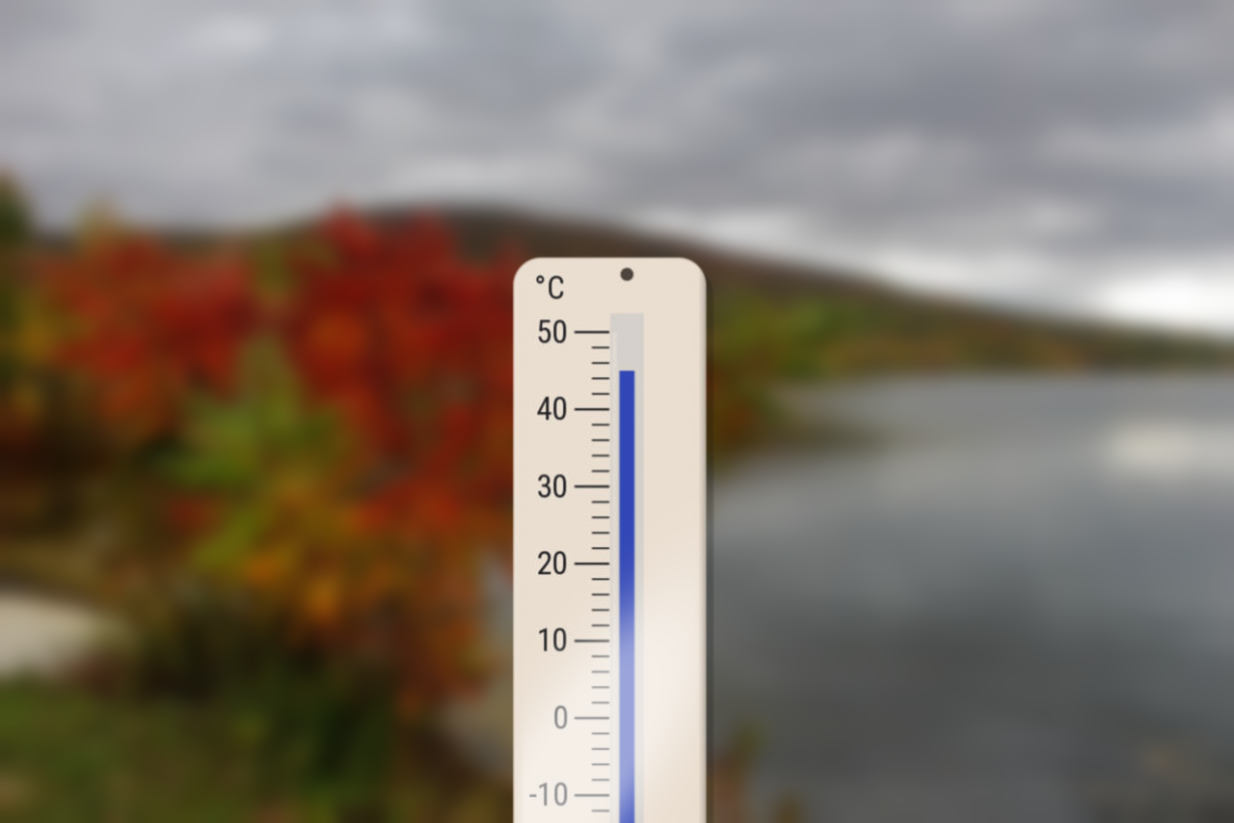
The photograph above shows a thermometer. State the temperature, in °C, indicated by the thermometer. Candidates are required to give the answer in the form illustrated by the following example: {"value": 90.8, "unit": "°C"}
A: {"value": 45, "unit": "°C"}
